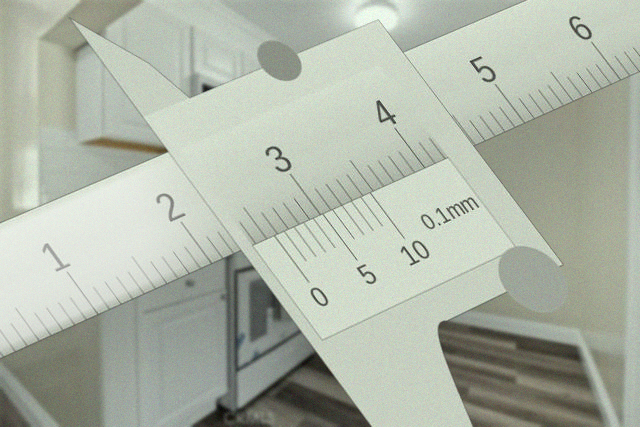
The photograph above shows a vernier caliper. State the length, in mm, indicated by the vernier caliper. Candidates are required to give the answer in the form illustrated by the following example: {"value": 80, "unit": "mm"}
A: {"value": 25.7, "unit": "mm"}
